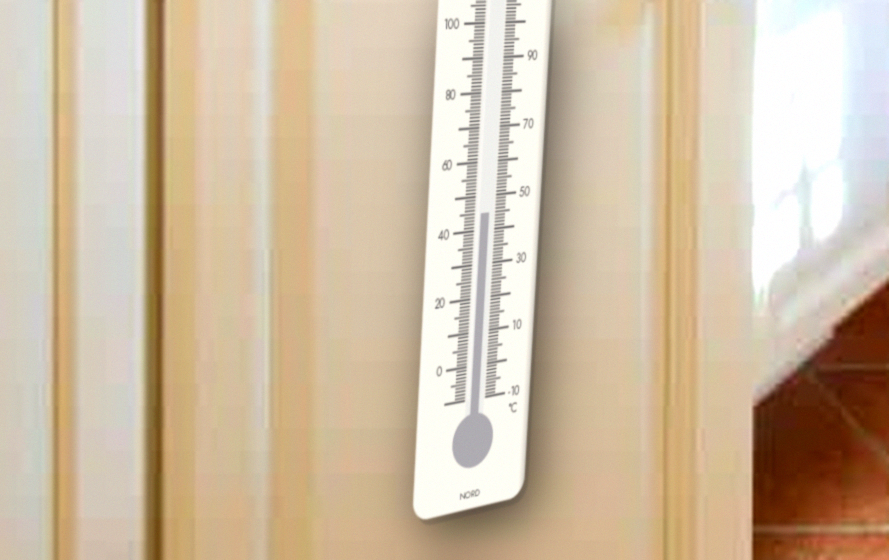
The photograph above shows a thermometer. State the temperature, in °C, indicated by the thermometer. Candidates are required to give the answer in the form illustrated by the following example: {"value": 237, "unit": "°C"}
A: {"value": 45, "unit": "°C"}
